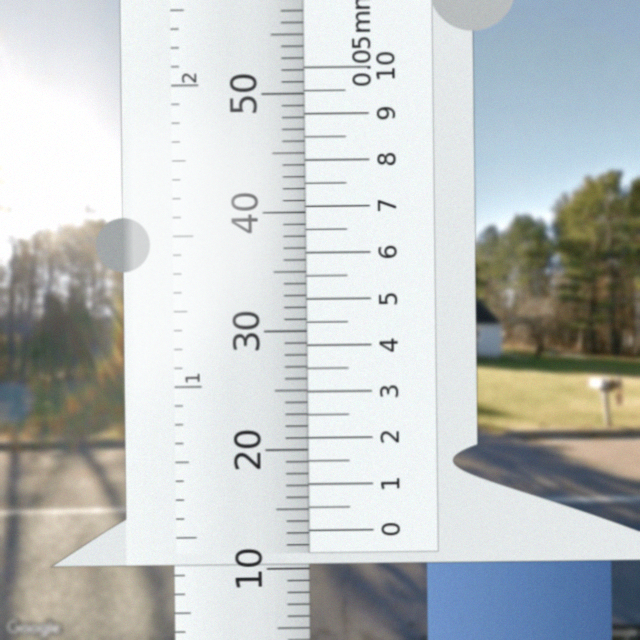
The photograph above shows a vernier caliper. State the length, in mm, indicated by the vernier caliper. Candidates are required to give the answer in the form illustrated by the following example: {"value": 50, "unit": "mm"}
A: {"value": 13.2, "unit": "mm"}
